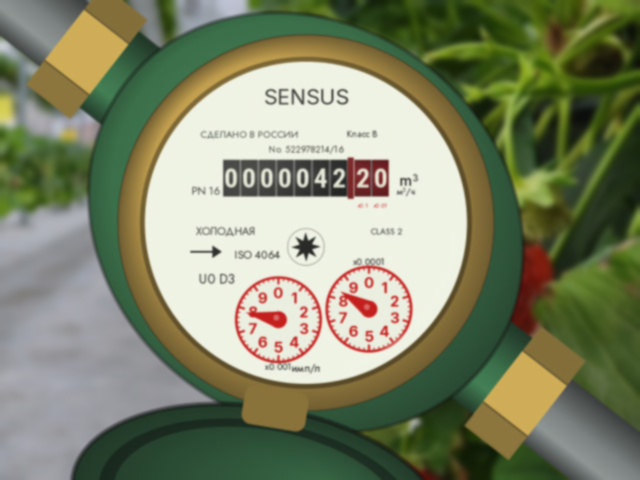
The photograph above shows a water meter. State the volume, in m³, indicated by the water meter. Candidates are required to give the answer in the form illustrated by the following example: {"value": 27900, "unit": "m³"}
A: {"value": 42.2078, "unit": "m³"}
